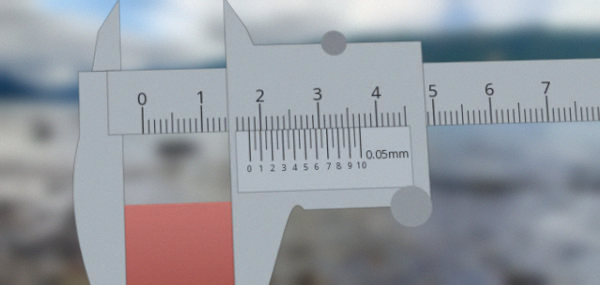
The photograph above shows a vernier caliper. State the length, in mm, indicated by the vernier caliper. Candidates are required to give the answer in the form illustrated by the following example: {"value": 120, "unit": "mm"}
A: {"value": 18.0, "unit": "mm"}
